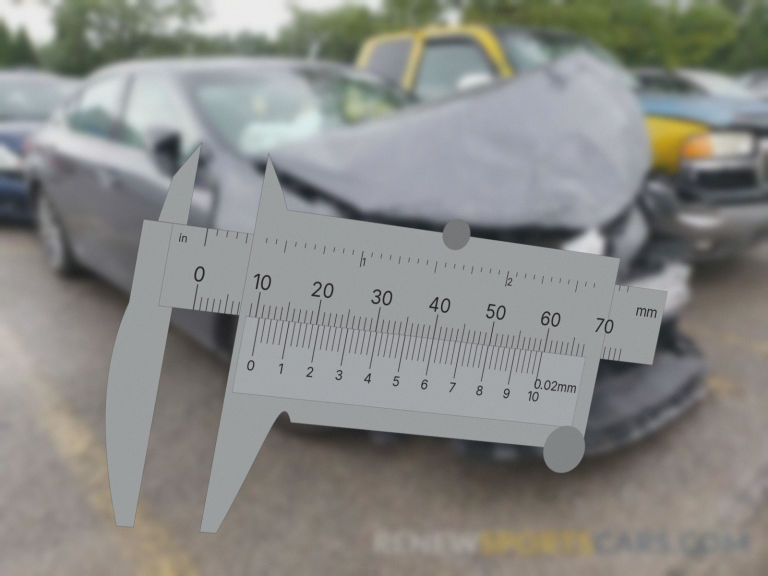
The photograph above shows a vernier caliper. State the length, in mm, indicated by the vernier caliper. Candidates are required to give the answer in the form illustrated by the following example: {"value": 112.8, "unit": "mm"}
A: {"value": 10.6, "unit": "mm"}
